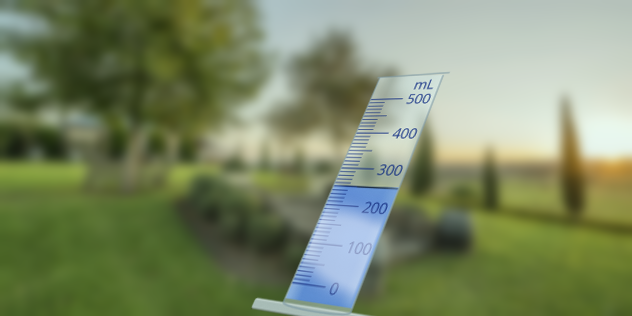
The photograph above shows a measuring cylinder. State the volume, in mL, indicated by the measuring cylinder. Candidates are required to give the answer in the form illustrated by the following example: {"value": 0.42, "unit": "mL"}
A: {"value": 250, "unit": "mL"}
